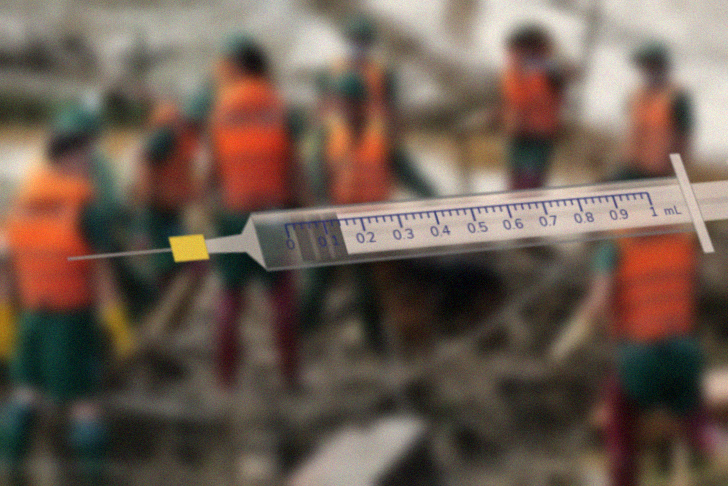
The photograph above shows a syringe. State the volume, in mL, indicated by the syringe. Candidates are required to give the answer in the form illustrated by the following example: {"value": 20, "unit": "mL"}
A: {"value": 0.02, "unit": "mL"}
